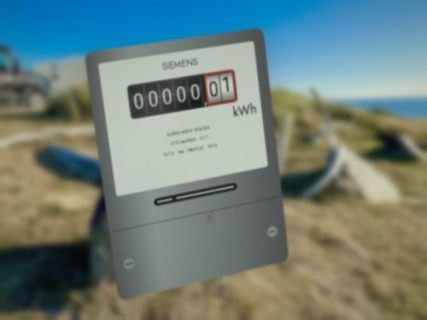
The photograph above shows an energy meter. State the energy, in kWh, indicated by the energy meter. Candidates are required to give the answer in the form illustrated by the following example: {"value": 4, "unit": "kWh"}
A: {"value": 0.01, "unit": "kWh"}
